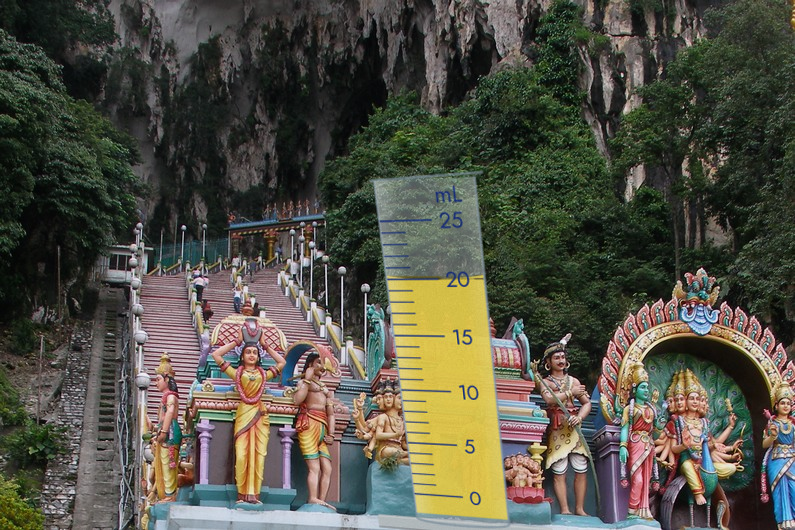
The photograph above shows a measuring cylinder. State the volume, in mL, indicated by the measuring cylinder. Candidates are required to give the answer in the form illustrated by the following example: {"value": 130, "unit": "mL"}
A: {"value": 20, "unit": "mL"}
